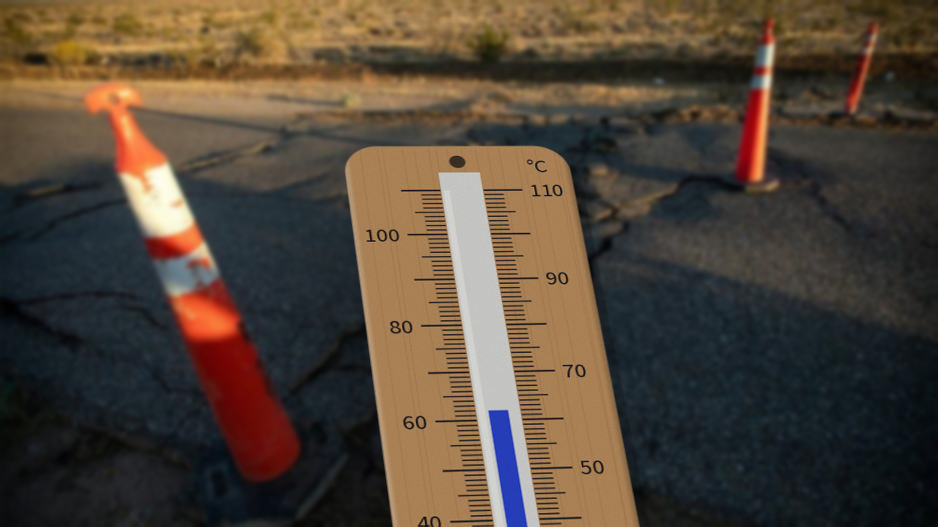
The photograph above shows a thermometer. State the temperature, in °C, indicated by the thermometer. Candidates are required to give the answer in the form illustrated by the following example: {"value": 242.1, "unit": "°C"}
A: {"value": 62, "unit": "°C"}
